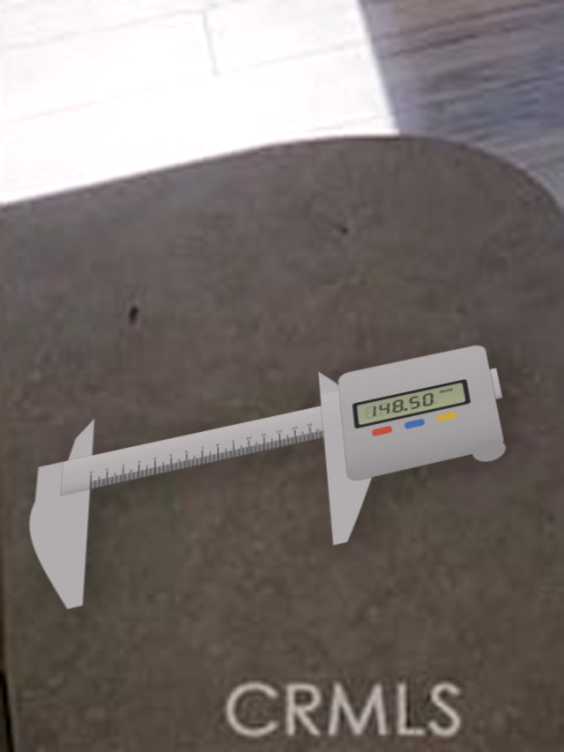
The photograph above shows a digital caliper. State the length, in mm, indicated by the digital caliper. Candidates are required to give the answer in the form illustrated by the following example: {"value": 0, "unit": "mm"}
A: {"value": 148.50, "unit": "mm"}
